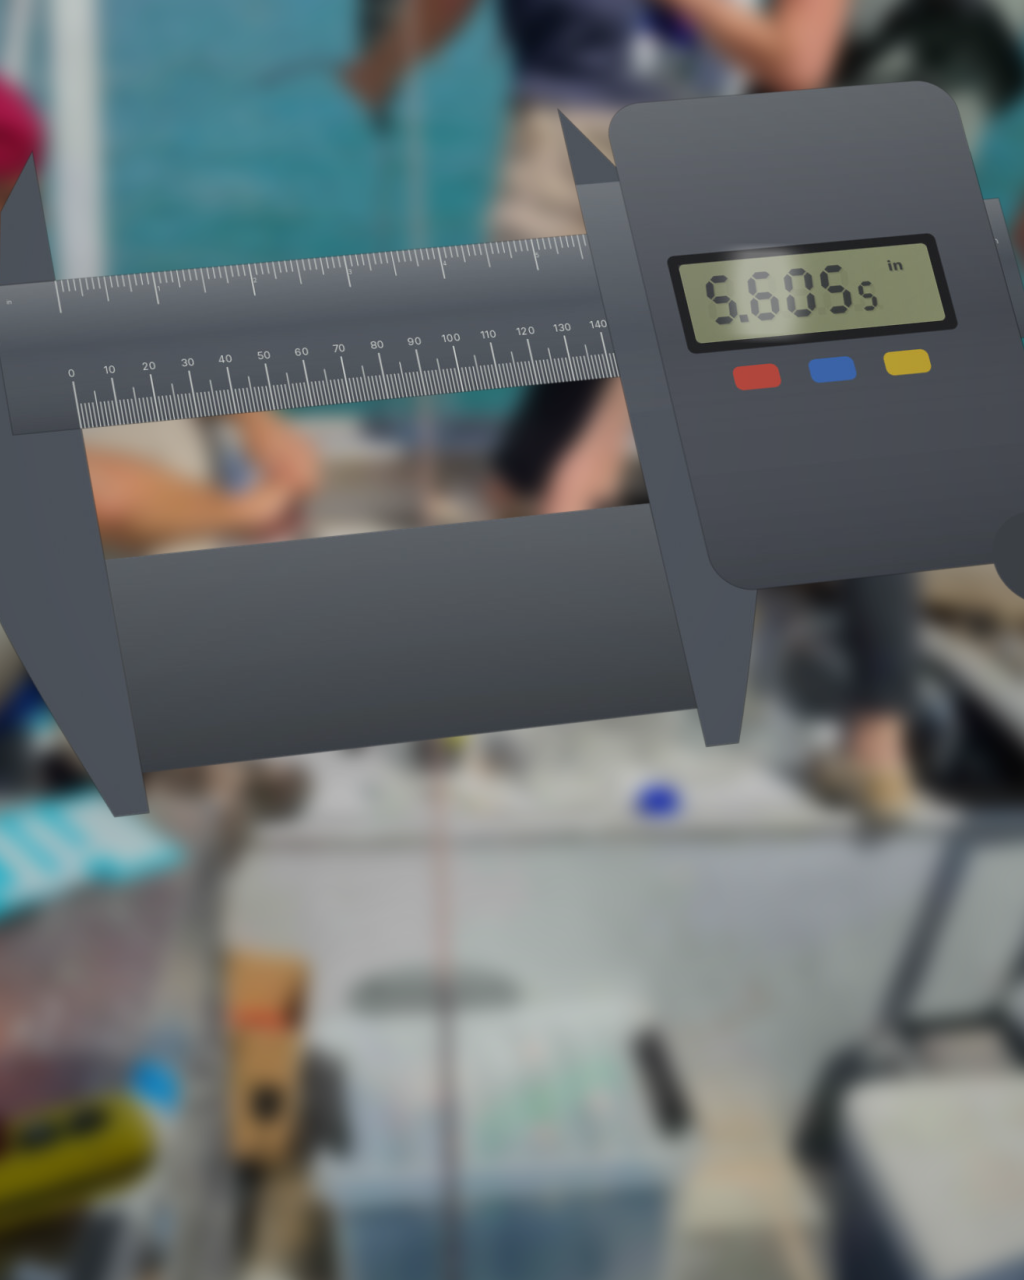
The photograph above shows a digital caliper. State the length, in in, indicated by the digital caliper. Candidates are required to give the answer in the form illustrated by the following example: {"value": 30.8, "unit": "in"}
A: {"value": 5.6055, "unit": "in"}
